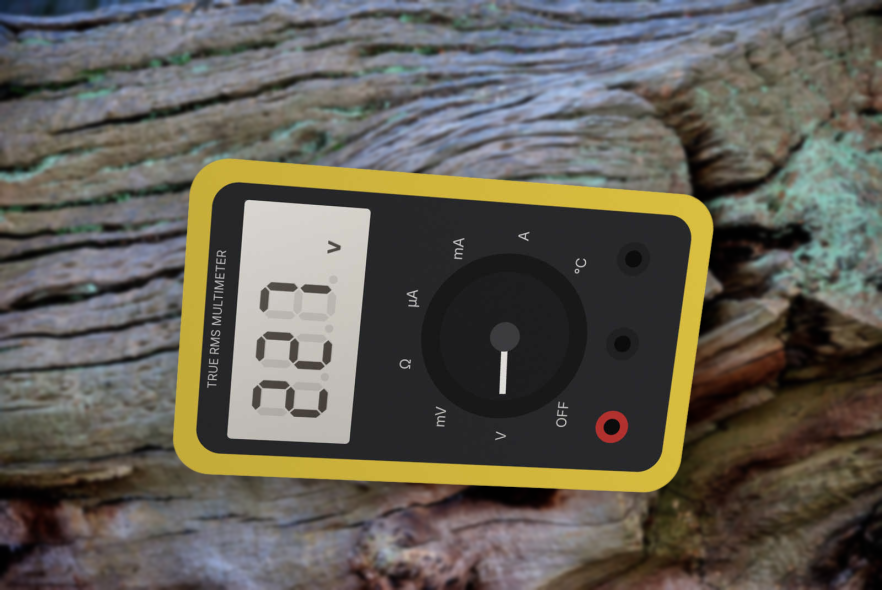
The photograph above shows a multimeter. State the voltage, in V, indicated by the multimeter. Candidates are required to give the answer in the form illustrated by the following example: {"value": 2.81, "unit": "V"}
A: {"value": 227, "unit": "V"}
